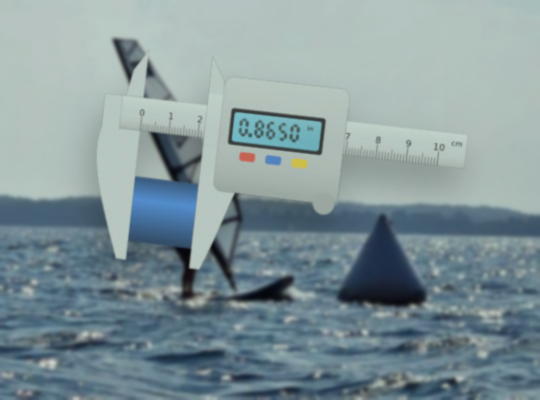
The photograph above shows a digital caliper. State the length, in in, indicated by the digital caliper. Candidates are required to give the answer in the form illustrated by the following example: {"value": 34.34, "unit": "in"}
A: {"value": 0.8650, "unit": "in"}
